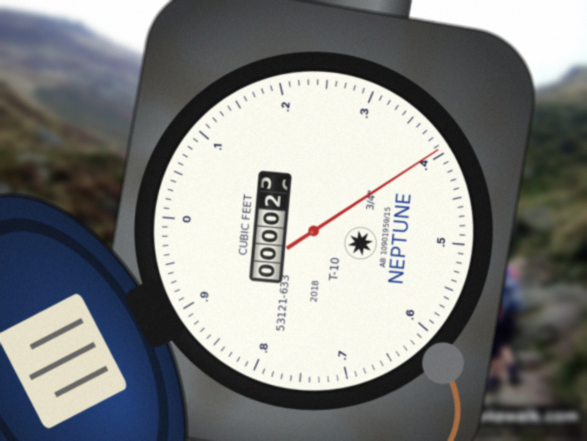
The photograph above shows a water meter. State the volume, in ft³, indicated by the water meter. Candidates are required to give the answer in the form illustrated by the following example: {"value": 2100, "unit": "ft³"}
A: {"value": 25.39, "unit": "ft³"}
